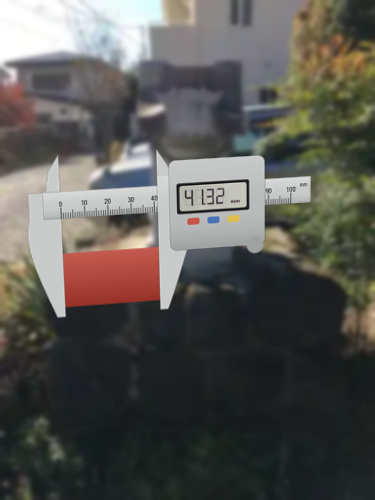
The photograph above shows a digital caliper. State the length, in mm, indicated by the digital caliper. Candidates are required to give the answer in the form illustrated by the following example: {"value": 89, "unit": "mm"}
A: {"value": 41.32, "unit": "mm"}
